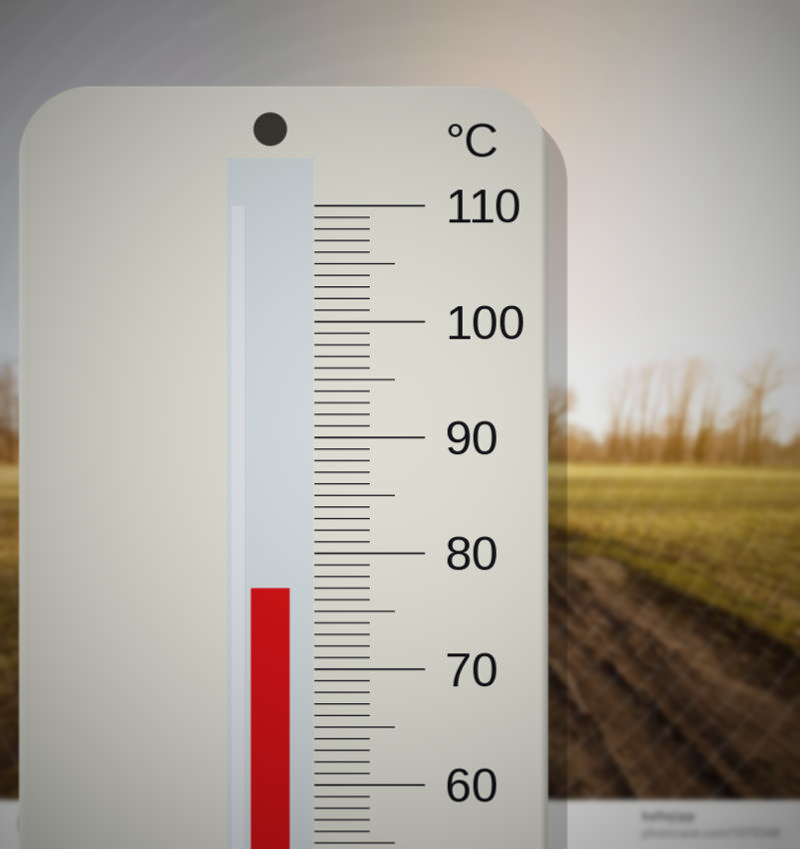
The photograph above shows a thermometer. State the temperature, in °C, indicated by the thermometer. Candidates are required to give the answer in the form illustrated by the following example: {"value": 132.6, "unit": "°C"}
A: {"value": 77, "unit": "°C"}
